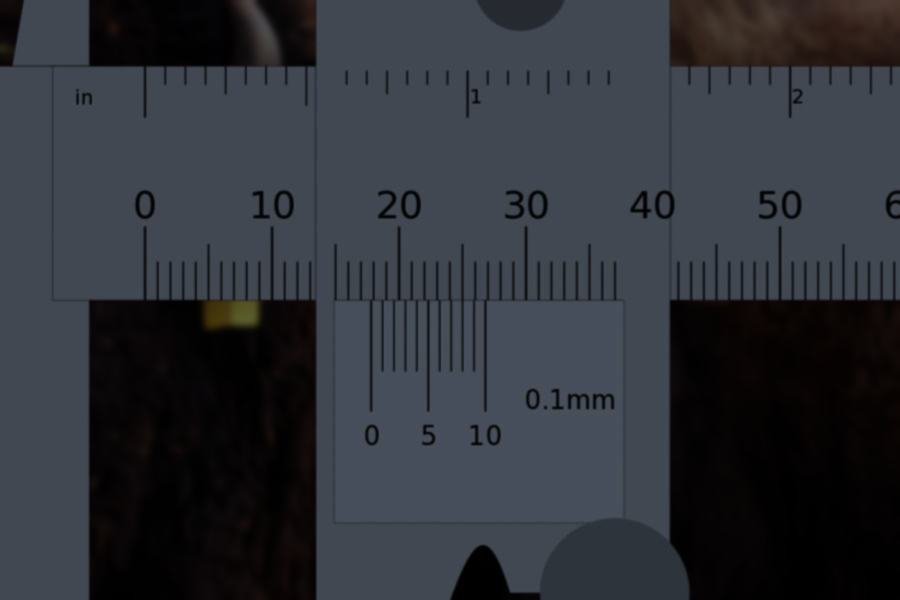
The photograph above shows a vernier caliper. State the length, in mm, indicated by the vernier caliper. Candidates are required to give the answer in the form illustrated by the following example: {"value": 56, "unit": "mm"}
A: {"value": 17.8, "unit": "mm"}
